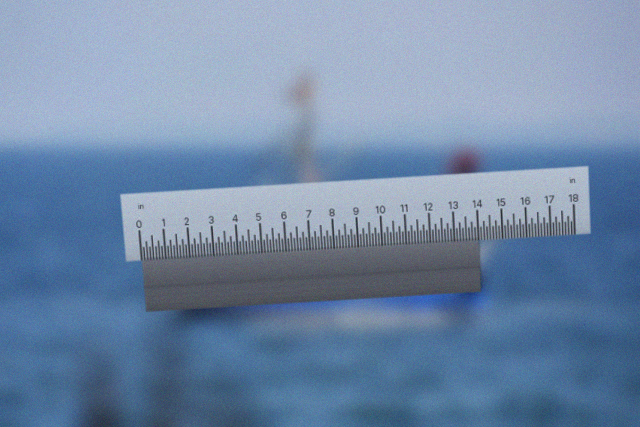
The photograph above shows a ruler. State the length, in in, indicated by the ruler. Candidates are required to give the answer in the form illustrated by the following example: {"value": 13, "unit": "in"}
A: {"value": 14, "unit": "in"}
